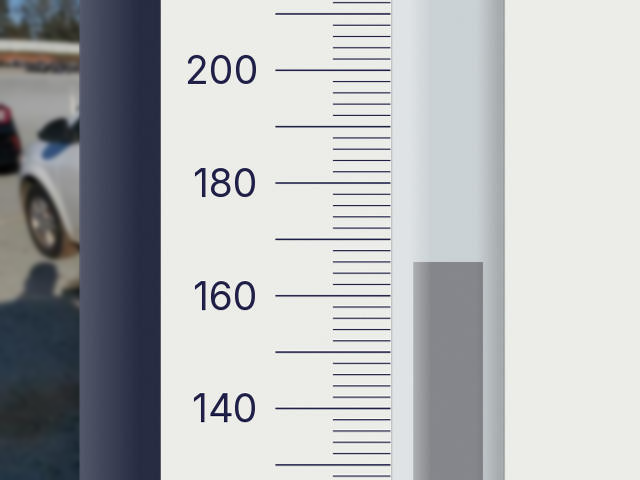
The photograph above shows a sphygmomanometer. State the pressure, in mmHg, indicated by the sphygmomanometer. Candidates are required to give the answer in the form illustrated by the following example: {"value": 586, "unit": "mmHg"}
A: {"value": 166, "unit": "mmHg"}
